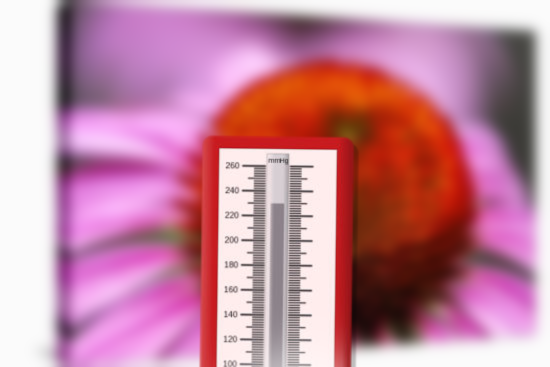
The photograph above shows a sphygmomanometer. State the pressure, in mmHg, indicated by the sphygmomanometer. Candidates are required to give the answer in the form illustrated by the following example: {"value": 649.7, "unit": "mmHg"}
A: {"value": 230, "unit": "mmHg"}
